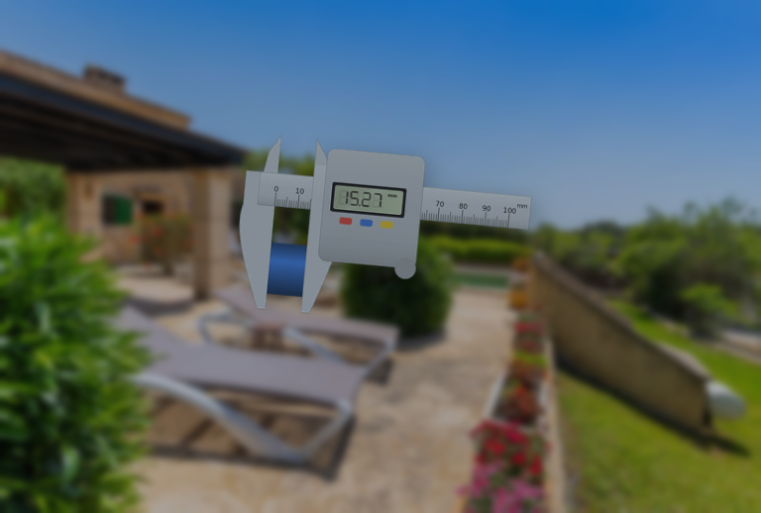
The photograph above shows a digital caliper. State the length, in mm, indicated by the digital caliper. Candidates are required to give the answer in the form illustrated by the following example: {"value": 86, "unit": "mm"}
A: {"value": 15.27, "unit": "mm"}
